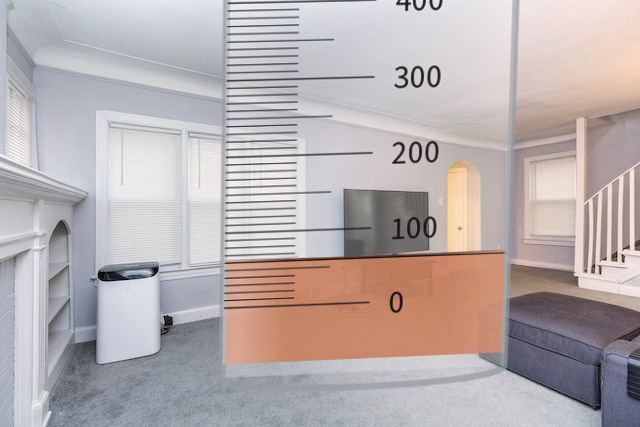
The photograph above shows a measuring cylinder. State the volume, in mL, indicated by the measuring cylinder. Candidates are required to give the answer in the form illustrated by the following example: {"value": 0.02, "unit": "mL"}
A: {"value": 60, "unit": "mL"}
